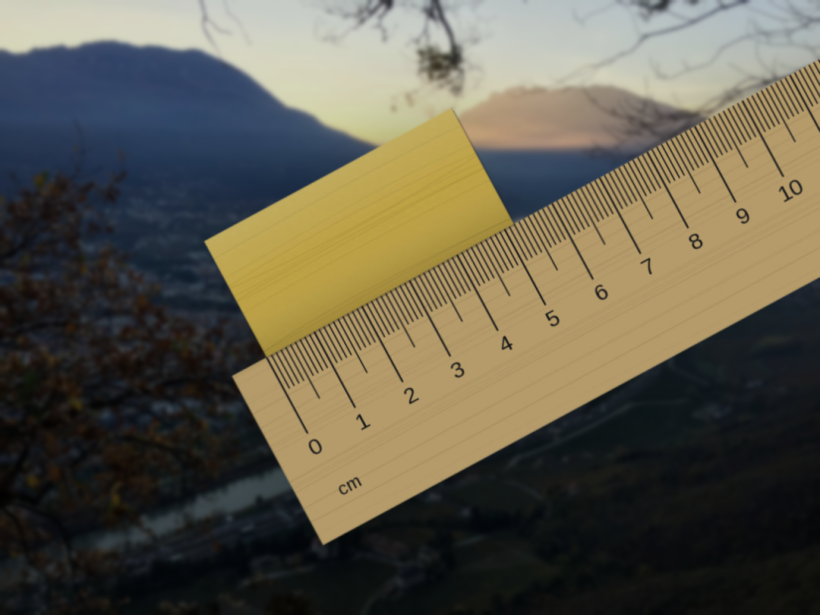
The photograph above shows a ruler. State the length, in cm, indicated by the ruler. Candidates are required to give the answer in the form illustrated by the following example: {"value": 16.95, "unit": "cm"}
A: {"value": 5.2, "unit": "cm"}
